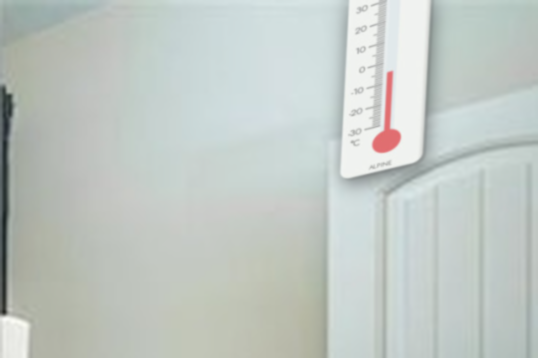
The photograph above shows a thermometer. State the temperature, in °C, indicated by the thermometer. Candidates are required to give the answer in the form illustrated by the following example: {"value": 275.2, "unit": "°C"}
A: {"value": -5, "unit": "°C"}
